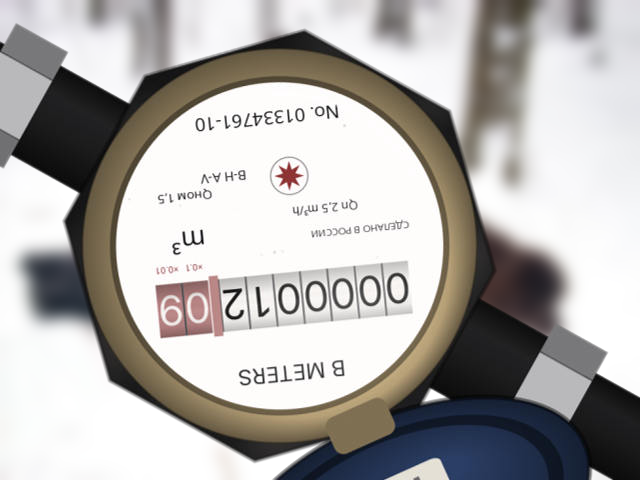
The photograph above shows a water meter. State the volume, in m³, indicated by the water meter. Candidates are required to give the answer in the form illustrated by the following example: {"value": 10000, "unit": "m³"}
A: {"value": 12.09, "unit": "m³"}
